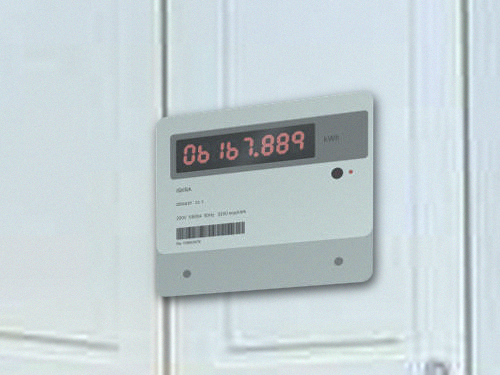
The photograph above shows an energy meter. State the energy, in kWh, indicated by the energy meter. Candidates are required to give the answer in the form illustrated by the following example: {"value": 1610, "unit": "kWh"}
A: {"value": 6167.889, "unit": "kWh"}
